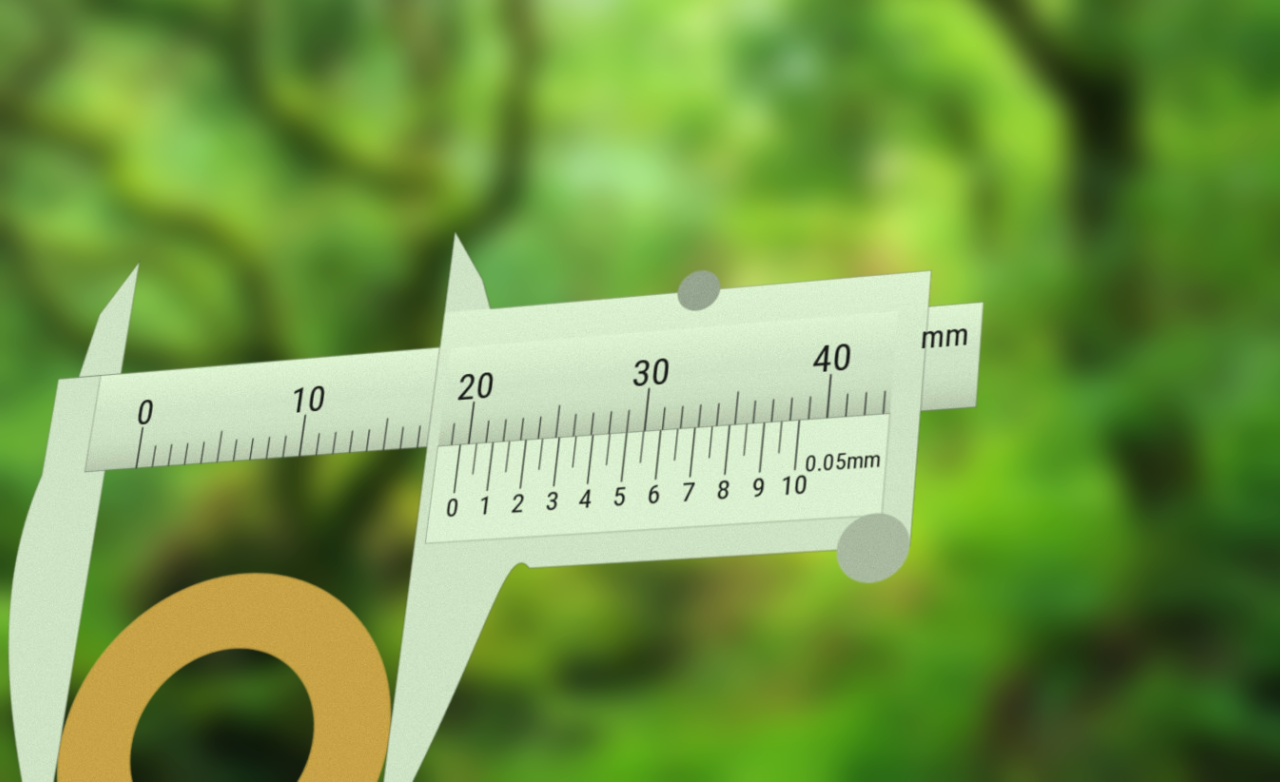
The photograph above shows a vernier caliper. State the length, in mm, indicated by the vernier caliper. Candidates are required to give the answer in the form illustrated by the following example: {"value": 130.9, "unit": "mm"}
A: {"value": 19.5, "unit": "mm"}
